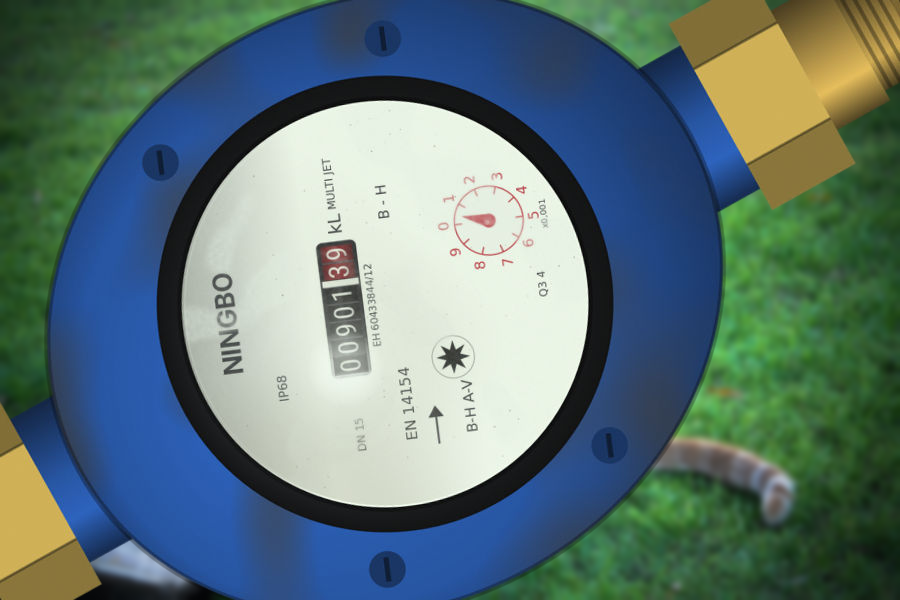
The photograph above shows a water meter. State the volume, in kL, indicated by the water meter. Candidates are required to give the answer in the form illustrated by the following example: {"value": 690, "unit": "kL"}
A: {"value": 901.390, "unit": "kL"}
